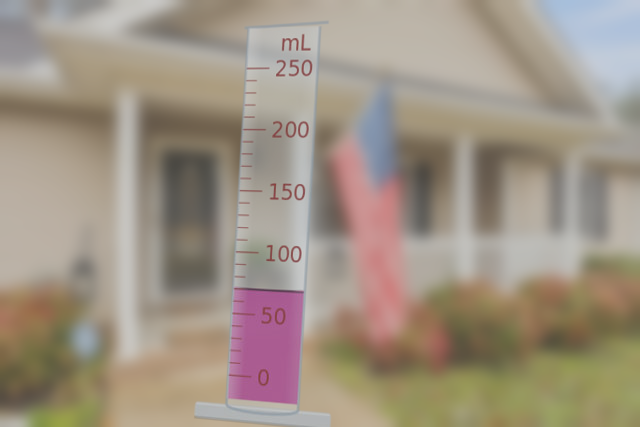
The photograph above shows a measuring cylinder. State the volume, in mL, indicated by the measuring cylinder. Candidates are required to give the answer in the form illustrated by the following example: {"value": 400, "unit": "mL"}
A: {"value": 70, "unit": "mL"}
